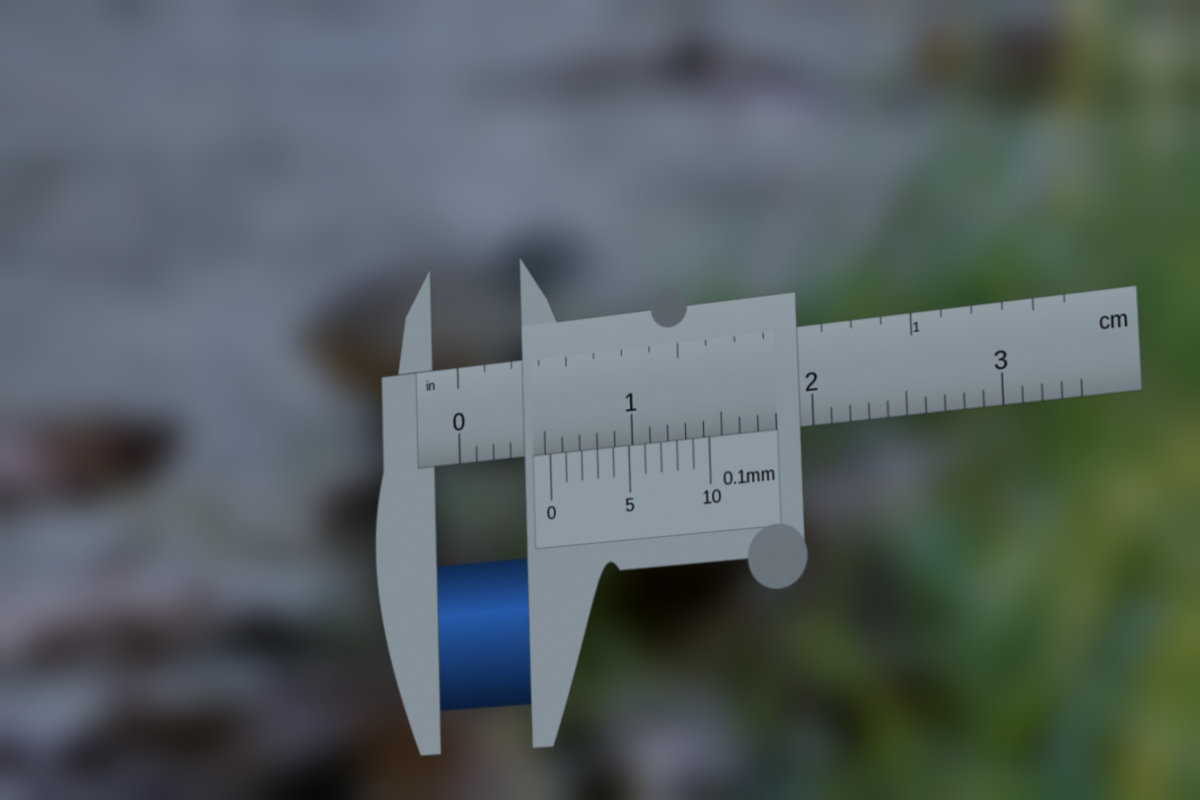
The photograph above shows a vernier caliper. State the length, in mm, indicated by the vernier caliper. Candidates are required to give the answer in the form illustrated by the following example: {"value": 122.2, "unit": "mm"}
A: {"value": 5.3, "unit": "mm"}
